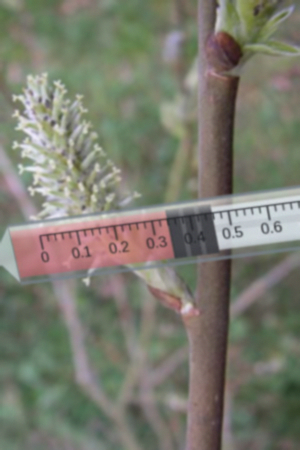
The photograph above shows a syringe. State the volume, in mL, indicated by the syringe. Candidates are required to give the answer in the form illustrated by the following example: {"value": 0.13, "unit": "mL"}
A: {"value": 0.34, "unit": "mL"}
